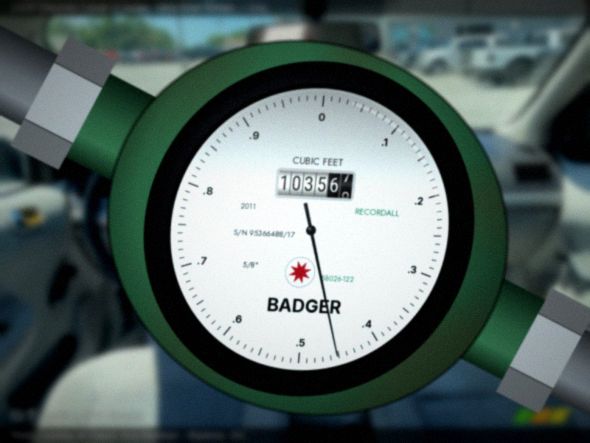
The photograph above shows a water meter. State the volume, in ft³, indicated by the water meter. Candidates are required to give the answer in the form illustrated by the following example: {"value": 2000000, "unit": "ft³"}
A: {"value": 103567.45, "unit": "ft³"}
